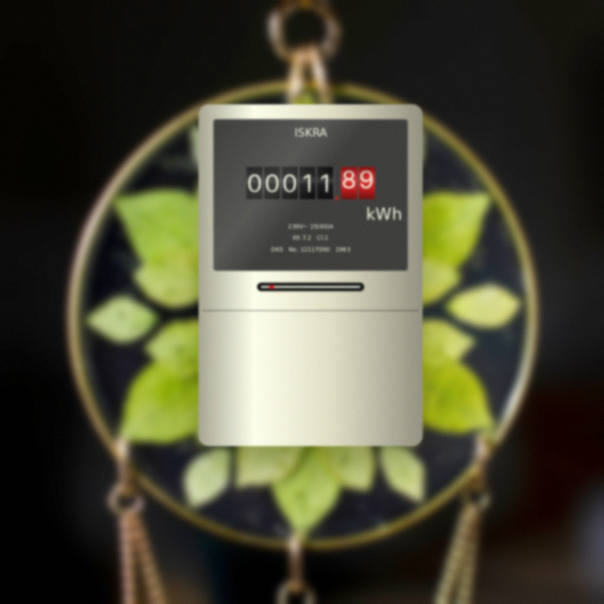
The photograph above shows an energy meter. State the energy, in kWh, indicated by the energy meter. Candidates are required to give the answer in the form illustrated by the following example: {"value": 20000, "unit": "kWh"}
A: {"value": 11.89, "unit": "kWh"}
